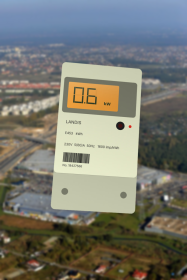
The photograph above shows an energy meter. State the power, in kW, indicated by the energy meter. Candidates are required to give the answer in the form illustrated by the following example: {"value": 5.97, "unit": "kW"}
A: {"value": 0.6, "unit": "kW"}
